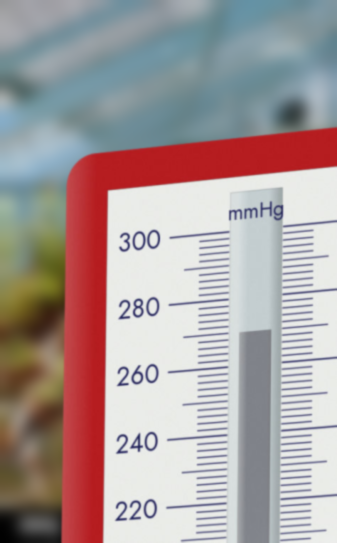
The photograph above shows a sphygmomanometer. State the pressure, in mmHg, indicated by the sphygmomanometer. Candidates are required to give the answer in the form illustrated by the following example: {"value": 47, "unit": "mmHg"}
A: {"value": 270, "unit": "mmHg"}
